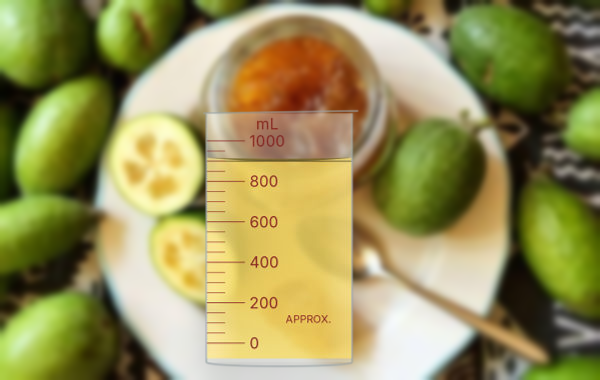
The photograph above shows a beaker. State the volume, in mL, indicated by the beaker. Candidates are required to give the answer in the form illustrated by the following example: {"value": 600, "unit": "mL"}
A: {"value": 900, "unit": "mL"}
